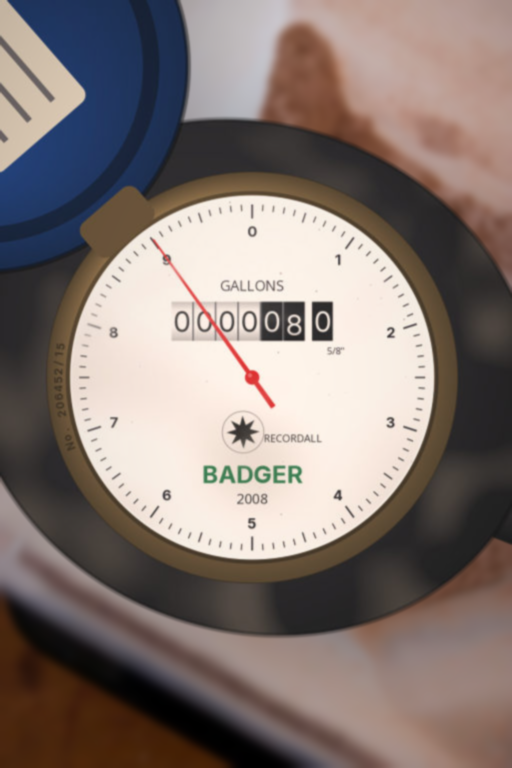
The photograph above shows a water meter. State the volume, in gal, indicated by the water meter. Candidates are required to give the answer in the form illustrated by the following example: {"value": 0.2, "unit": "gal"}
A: {"value": 79.0, "unit": "gal"}
